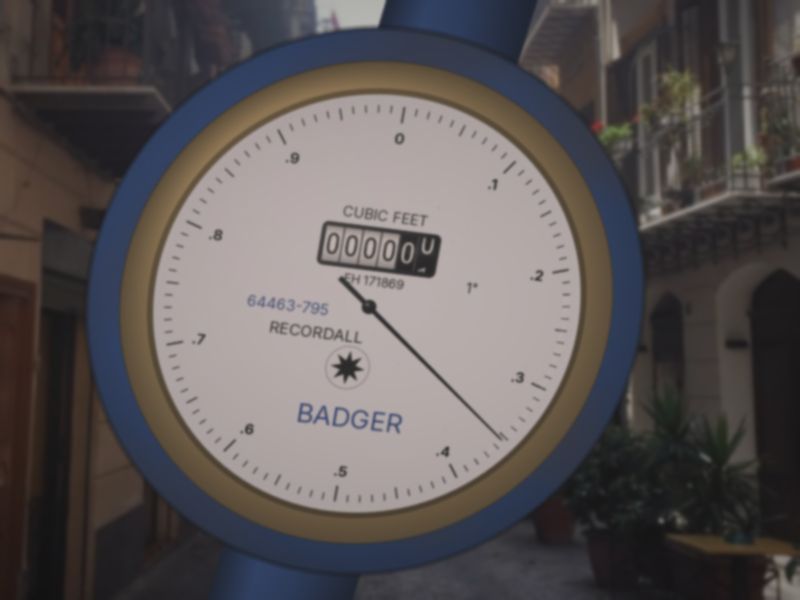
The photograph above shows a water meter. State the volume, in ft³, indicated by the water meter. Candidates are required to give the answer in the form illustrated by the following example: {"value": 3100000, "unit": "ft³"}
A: {"value": 0.35, "unit": "ft³"}
